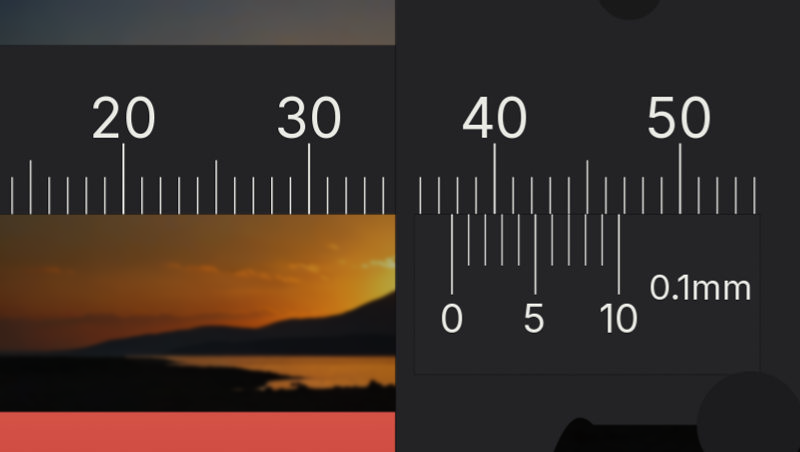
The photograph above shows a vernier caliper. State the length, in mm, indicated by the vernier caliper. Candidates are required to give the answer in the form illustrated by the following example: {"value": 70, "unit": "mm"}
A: {"value": 37.7, "unit": "mm"}
